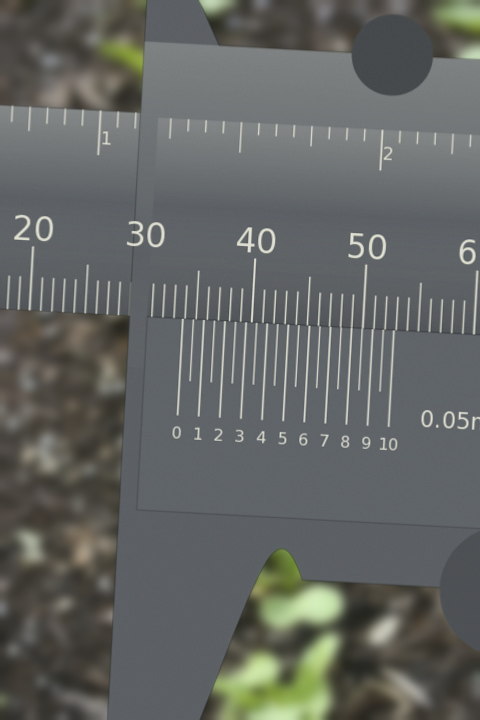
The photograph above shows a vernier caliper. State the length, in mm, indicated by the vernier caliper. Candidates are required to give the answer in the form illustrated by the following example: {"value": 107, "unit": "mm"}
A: {"value": 33.8, "unit": "mm"}
